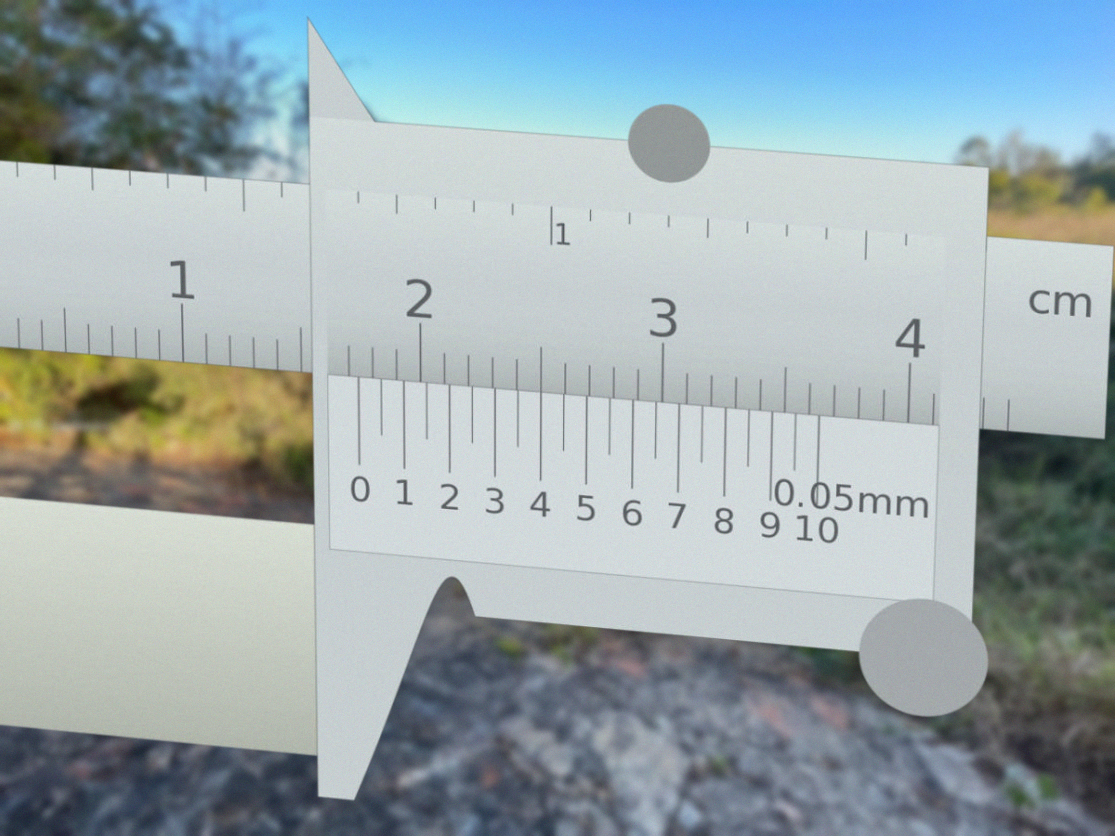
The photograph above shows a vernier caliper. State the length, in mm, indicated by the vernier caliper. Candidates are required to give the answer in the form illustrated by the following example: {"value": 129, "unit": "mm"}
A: {"value": 17.40, "unit": "mm"}
